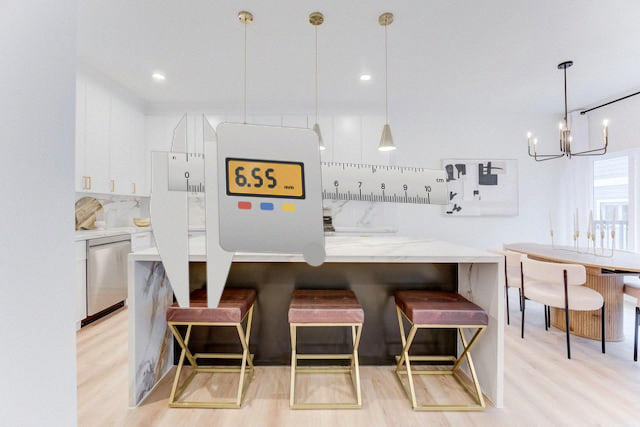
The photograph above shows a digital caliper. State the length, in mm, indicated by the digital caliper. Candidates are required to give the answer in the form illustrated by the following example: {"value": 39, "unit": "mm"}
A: {"value": 6.55, "unit": "mm"}
